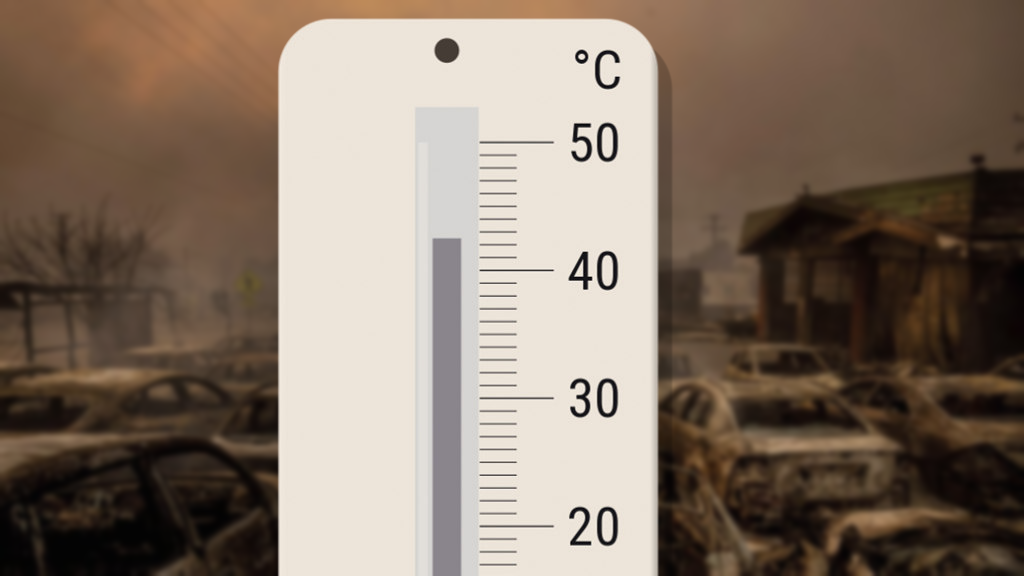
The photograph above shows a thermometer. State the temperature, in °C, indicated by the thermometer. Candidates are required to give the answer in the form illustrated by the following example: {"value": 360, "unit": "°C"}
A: {"value": 42.5, "unit": "°C"}
